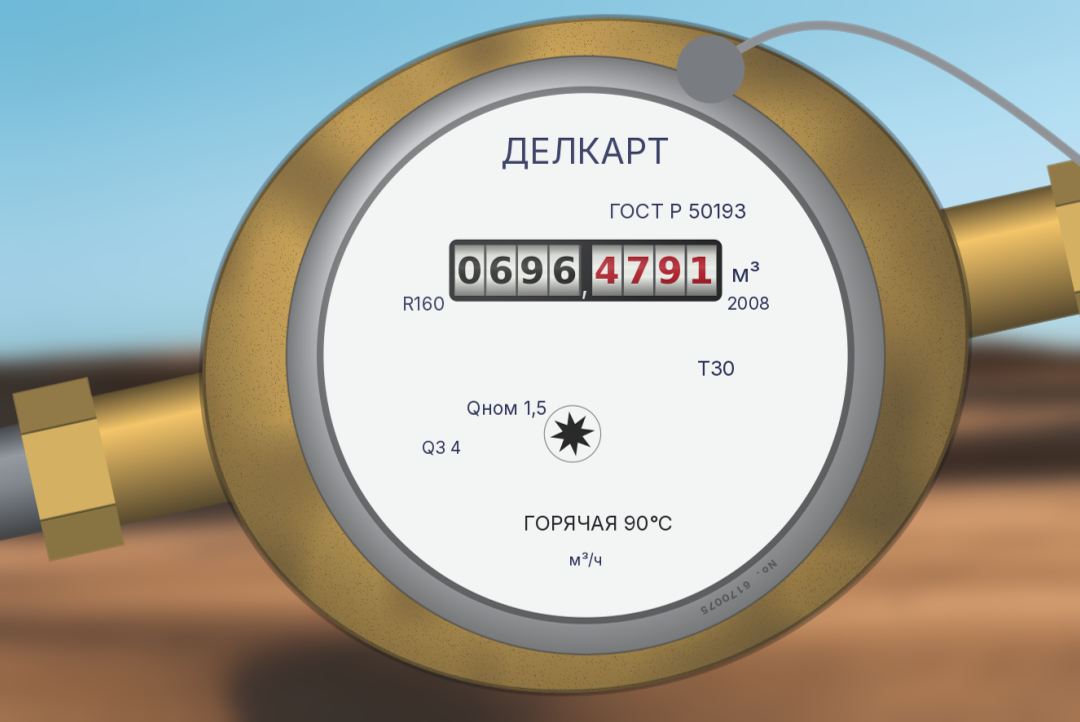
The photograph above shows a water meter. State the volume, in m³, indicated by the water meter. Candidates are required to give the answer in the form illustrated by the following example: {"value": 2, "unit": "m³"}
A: {"value": 696.4791, "unit": "m³"}
